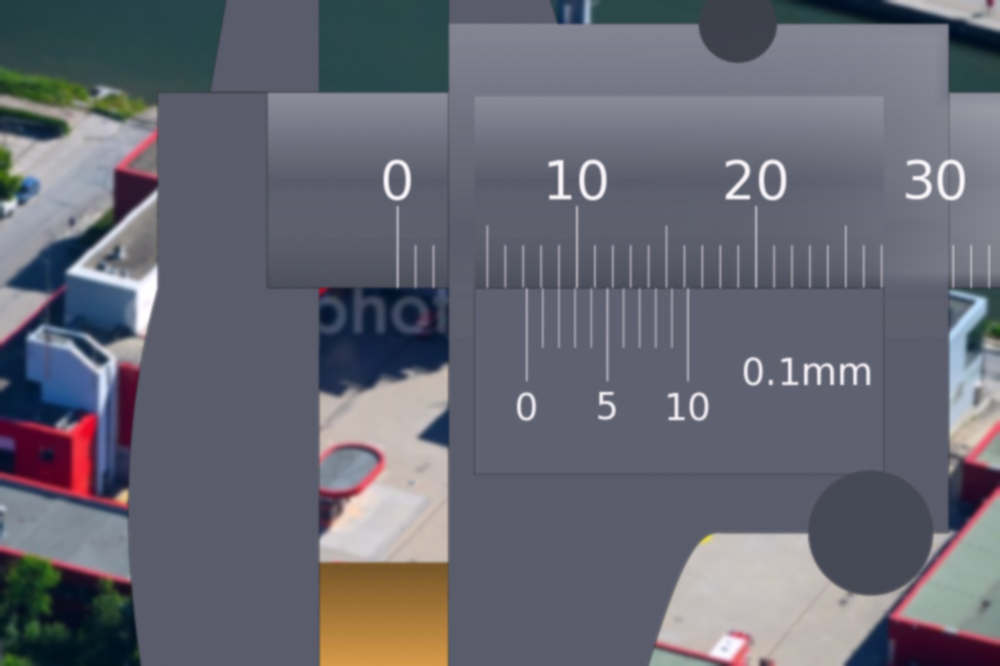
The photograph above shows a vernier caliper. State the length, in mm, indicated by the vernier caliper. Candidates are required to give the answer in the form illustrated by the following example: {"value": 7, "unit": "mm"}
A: {"value": 7.2, "unit": "mm"}
